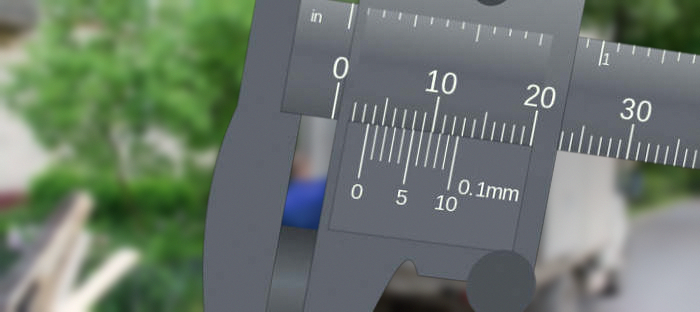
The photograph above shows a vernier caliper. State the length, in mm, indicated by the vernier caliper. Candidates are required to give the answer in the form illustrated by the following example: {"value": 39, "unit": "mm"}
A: {"value": 3.6, "unit": "mm"}
